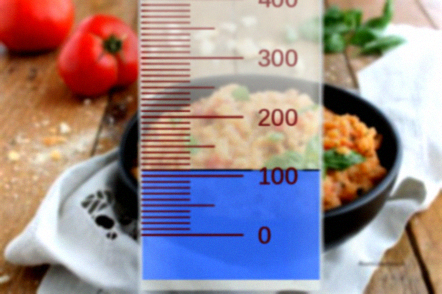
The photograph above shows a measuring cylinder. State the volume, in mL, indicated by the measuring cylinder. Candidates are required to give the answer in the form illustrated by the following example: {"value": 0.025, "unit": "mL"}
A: {"value": 110, "unit": "mL"}
